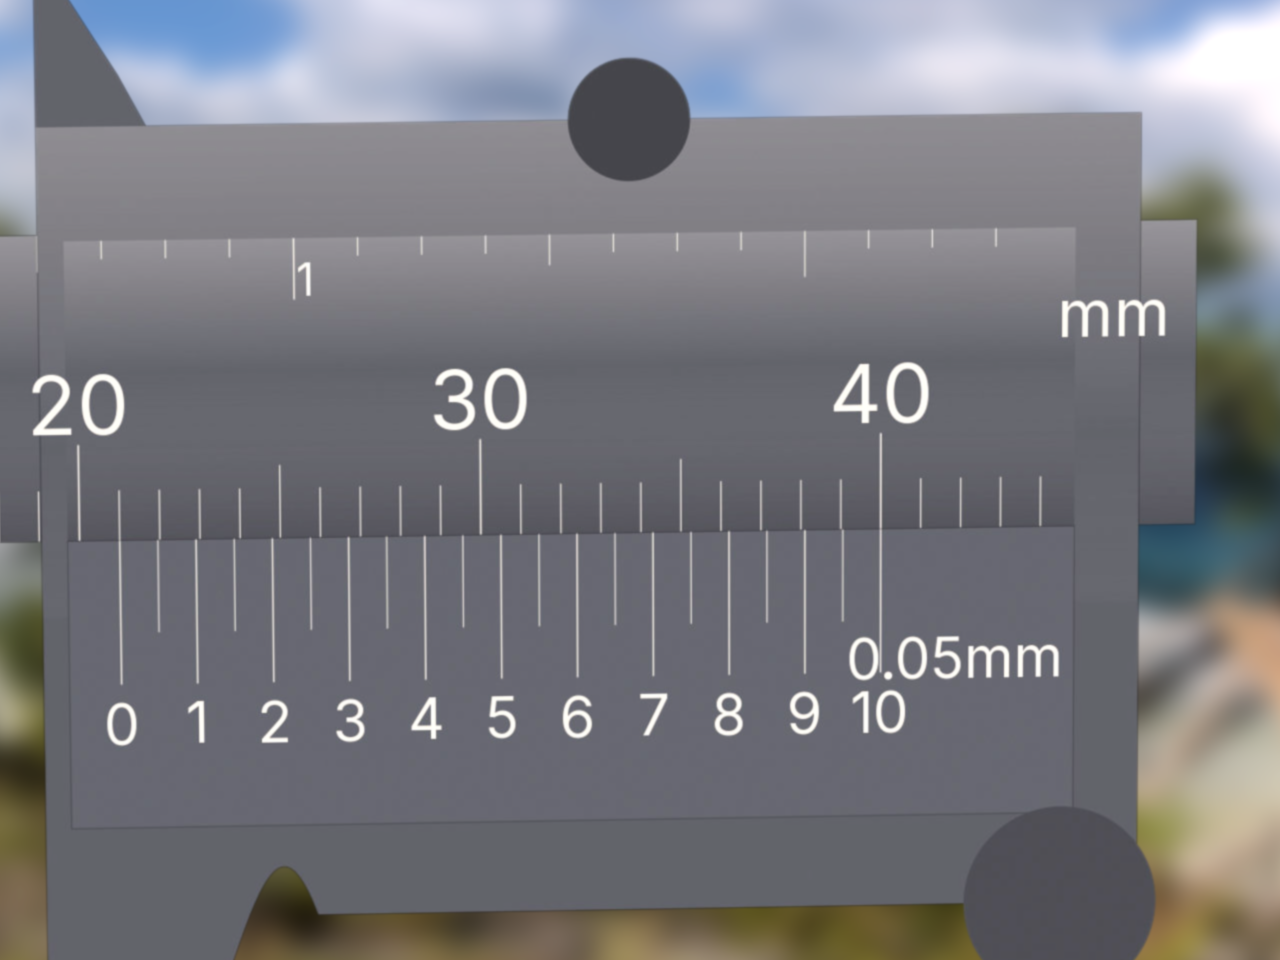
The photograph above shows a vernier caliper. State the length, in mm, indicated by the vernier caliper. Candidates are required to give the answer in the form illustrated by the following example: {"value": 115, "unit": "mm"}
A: {"value": 21.00, "unit": "mm"}
